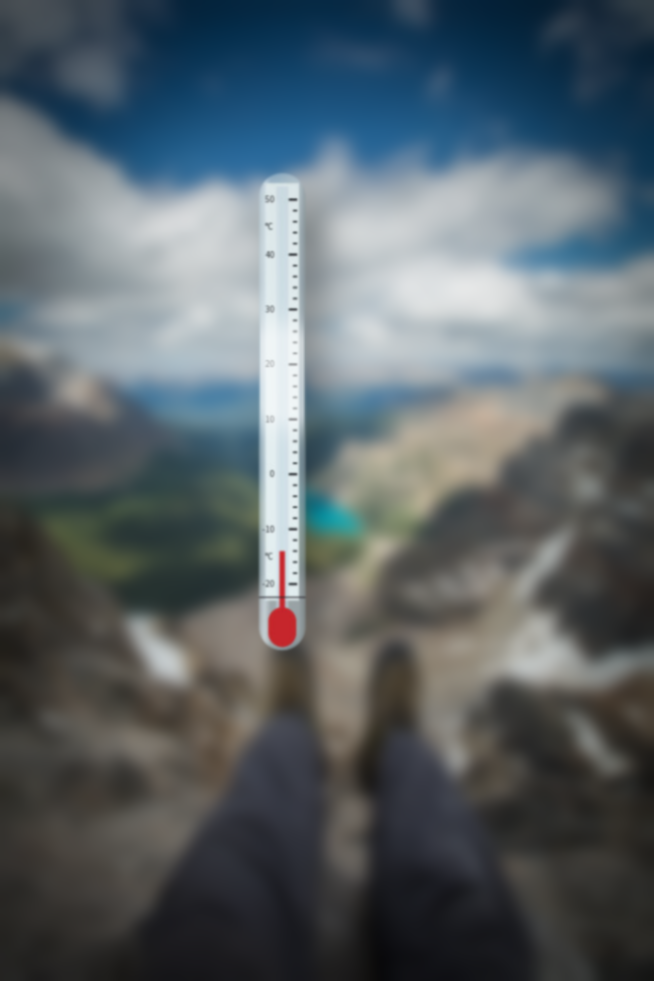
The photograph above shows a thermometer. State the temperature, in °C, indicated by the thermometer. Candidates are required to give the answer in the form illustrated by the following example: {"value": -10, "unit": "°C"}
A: {"value": -14, "unit": "°C"}
